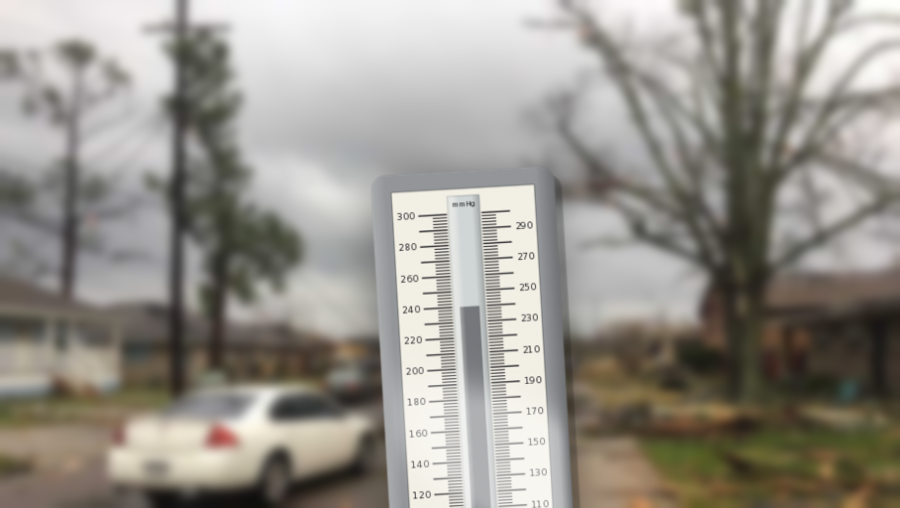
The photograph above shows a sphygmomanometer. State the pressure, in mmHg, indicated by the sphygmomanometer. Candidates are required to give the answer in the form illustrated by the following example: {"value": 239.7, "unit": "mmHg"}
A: {"value": 240, "unit": "mmHg"}
